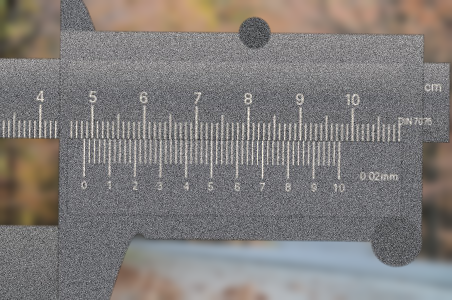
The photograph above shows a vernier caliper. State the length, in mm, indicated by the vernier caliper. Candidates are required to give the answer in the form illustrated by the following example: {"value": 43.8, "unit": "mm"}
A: {"value": 48.5, "unit": "mm"}
